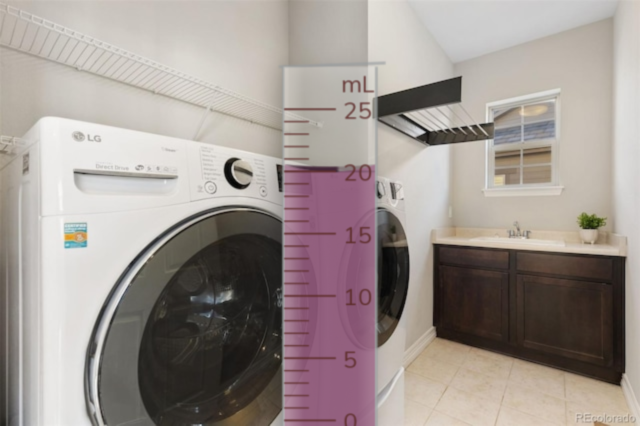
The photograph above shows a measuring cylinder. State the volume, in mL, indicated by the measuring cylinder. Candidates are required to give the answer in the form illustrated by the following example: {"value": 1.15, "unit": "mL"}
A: {"value": 20, "unit": "mL"}
